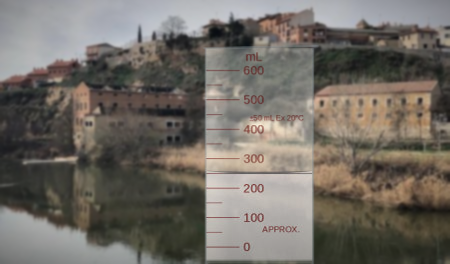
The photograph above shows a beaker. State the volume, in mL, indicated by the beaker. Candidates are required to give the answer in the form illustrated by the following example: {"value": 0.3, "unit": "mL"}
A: {"value": 250, "unit": "mL"}
